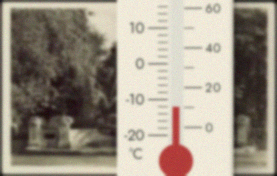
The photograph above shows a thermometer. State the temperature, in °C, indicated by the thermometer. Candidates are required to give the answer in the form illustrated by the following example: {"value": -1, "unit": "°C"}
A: {"value": -12, "unit": "°C"}
